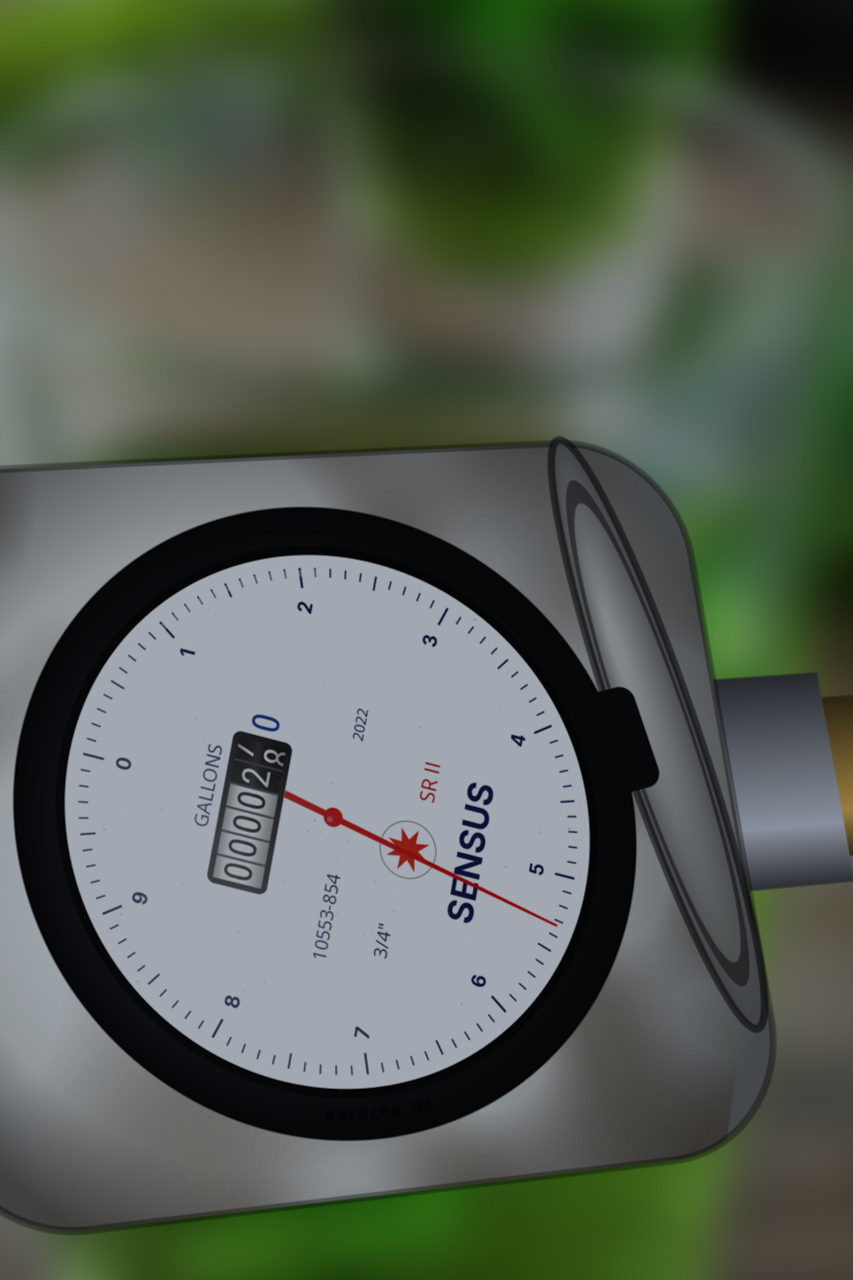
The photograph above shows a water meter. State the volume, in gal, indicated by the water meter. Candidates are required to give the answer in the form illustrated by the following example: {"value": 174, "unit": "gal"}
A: {"value": 275.3, "unit": "gal"}
